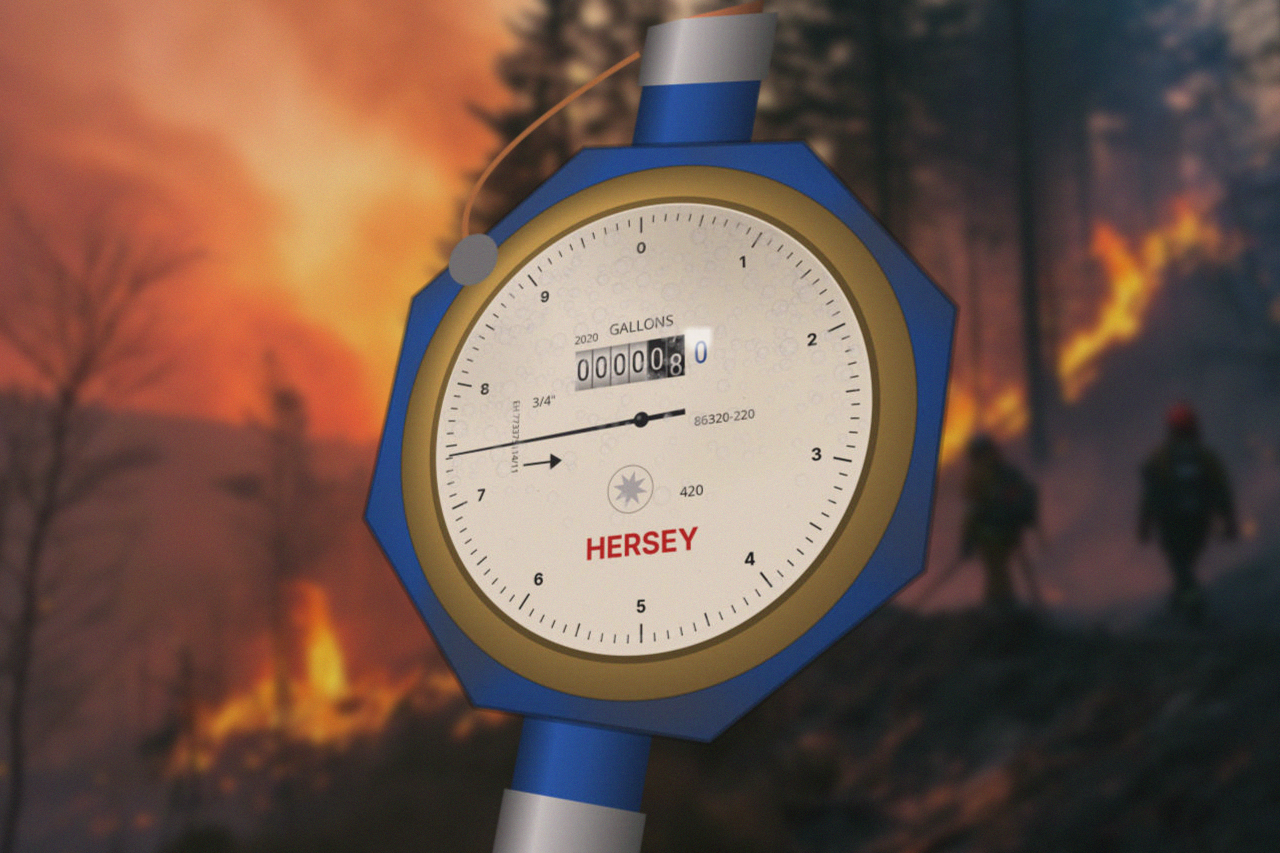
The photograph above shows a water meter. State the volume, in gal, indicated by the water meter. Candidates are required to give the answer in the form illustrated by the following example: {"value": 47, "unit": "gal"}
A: {"value": 77.4, "unit": "gal"}
